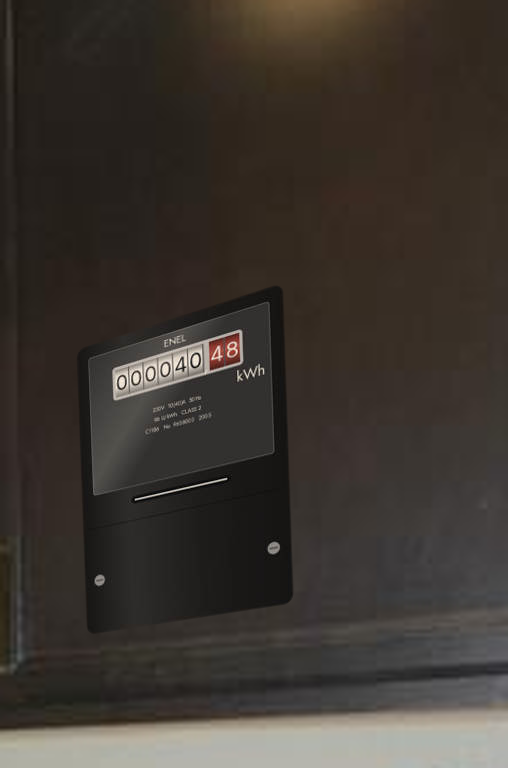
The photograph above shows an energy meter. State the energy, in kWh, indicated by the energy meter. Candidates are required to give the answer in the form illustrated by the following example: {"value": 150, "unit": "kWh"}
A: {"value": 40.48, "unit": "kWh"}
